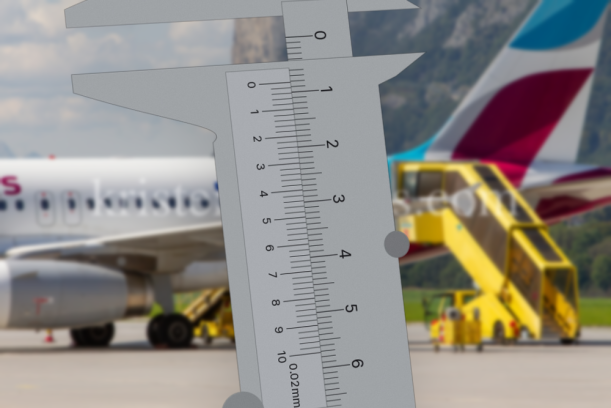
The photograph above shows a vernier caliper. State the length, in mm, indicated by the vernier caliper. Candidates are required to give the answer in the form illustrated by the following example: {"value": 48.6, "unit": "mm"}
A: {"value": 8.2, "unit": "mm"}
